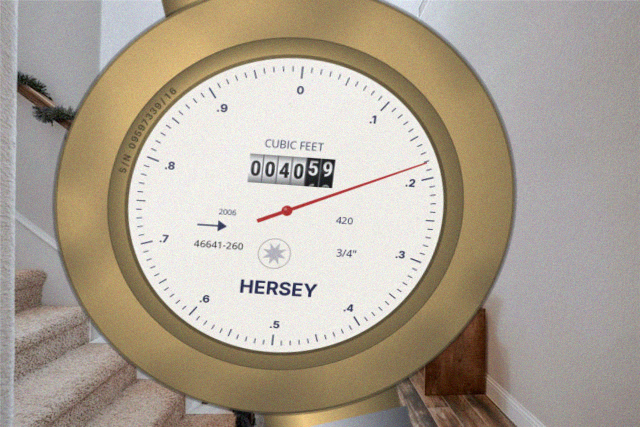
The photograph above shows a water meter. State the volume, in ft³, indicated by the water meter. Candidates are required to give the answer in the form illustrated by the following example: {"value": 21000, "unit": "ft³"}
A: {"value": 4059.18, "unit": "ft³"}
